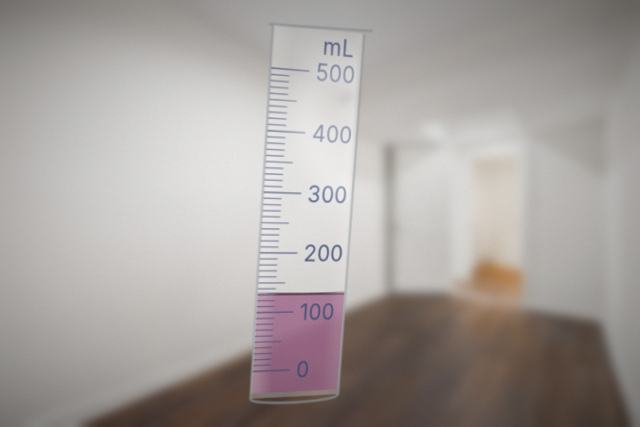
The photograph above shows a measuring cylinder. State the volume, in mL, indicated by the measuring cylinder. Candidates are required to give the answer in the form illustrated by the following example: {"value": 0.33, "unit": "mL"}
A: {"value": 130, "unit": "mL"}
